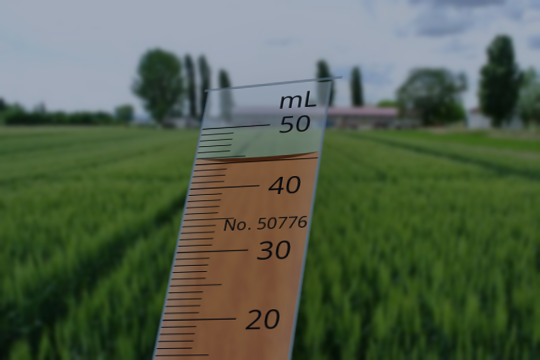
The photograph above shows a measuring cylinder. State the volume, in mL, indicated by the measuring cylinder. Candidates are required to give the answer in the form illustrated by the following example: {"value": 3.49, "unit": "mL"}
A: {"value": 44, "unit": "mL"}
